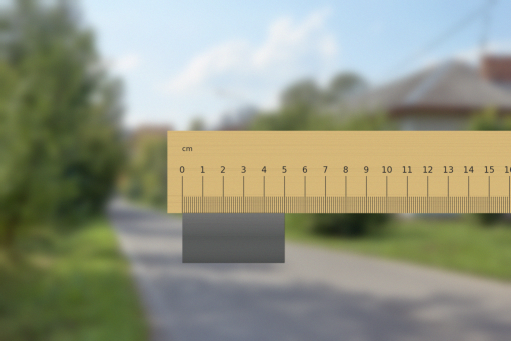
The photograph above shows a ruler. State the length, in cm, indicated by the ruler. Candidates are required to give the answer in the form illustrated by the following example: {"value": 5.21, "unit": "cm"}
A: {"value": 5, "unit": "cm"}
